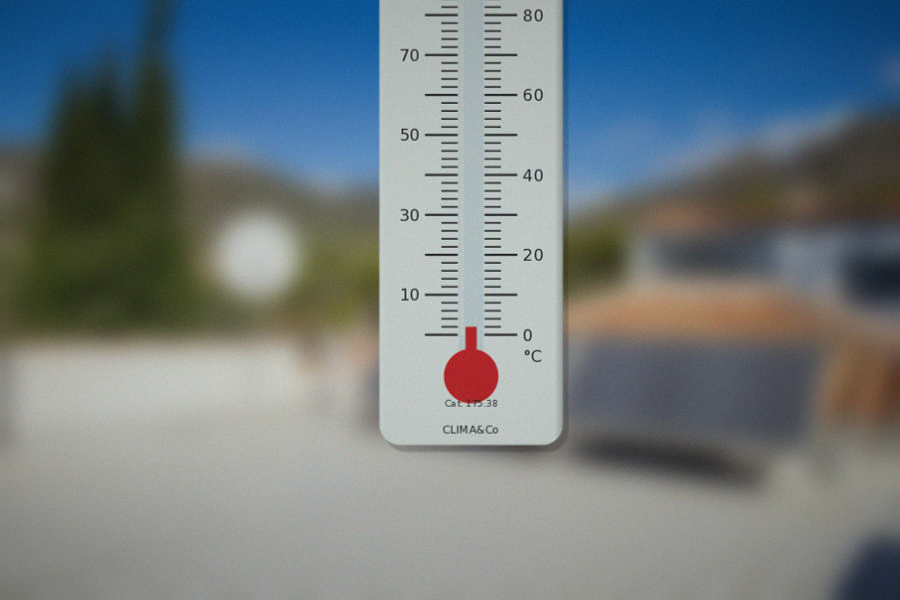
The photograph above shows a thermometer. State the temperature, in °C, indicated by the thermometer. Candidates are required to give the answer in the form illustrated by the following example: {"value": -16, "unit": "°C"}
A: {"value": 2, "unit": "°C"}
